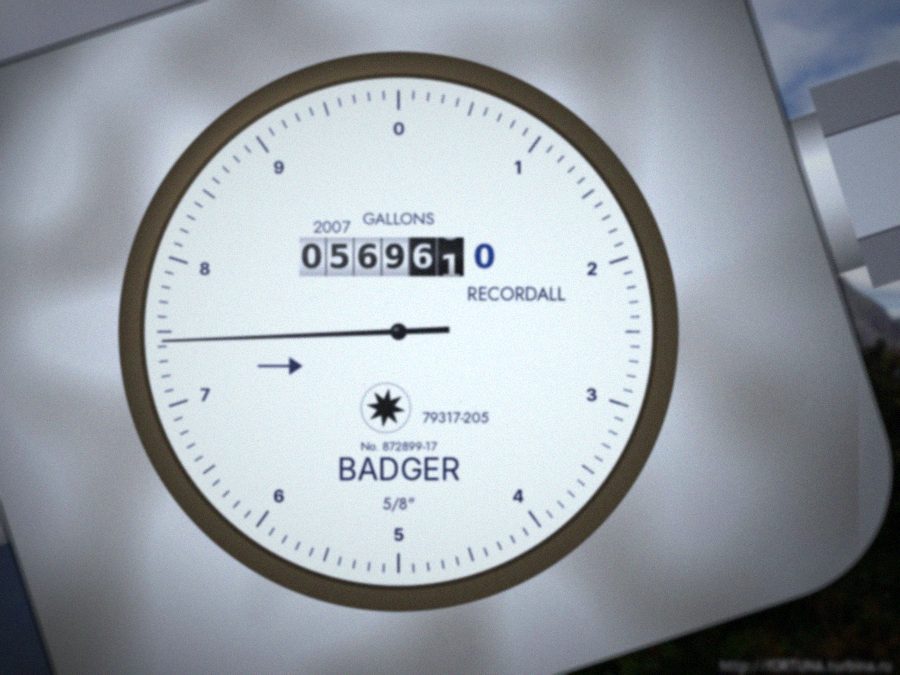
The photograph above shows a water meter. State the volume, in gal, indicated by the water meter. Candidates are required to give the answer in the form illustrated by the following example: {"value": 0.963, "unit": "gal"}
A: {"value": 569607.4, "unit": "gal"}
